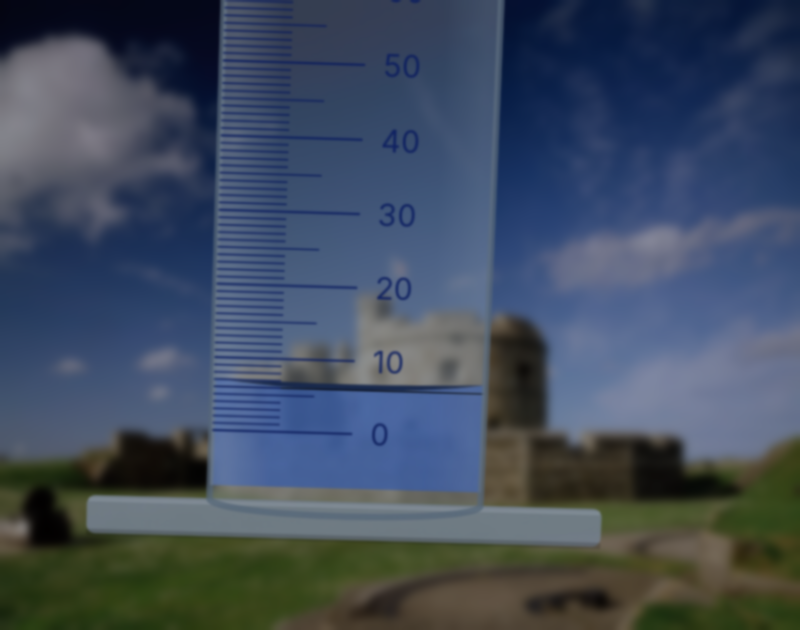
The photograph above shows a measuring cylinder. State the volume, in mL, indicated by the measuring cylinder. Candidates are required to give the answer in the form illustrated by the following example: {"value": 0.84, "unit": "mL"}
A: {"value": 6, "unit": "mL"}
